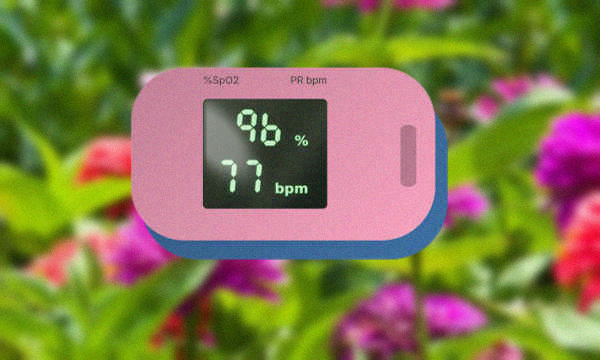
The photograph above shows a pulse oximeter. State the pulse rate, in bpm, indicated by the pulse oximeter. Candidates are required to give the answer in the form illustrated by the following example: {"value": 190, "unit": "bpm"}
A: {"value": 77, "unit": "bpm"}
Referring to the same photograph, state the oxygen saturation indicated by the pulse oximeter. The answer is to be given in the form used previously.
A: {"value": 96, "unit": "%"}
